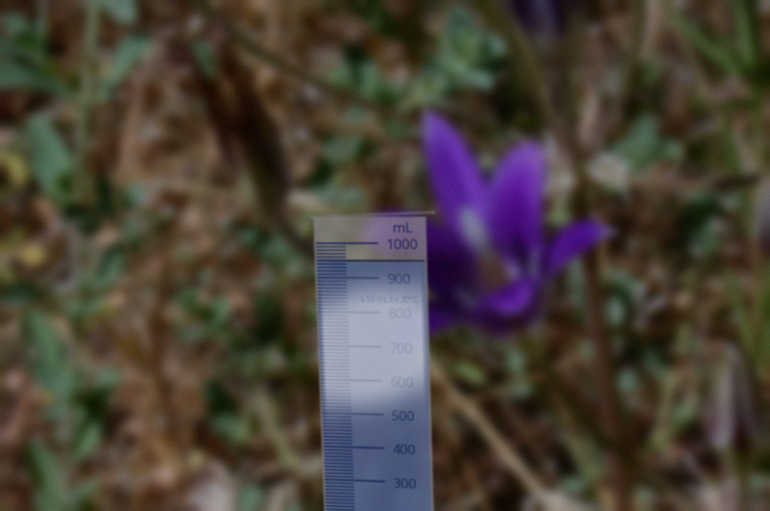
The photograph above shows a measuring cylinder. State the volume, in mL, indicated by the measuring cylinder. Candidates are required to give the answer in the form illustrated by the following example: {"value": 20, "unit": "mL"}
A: {"value": 950, "unit": "mL"}
